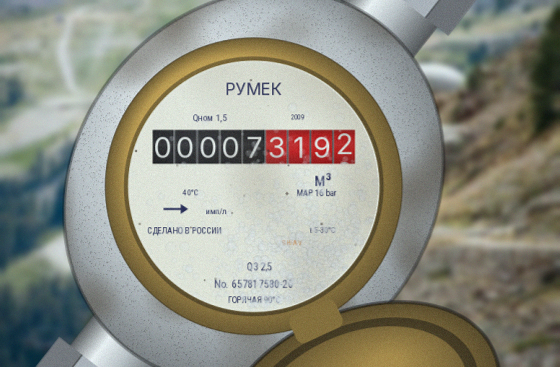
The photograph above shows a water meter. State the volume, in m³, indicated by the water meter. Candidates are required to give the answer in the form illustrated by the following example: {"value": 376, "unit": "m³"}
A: {"value": 7.3192, "unit": "m³"}
